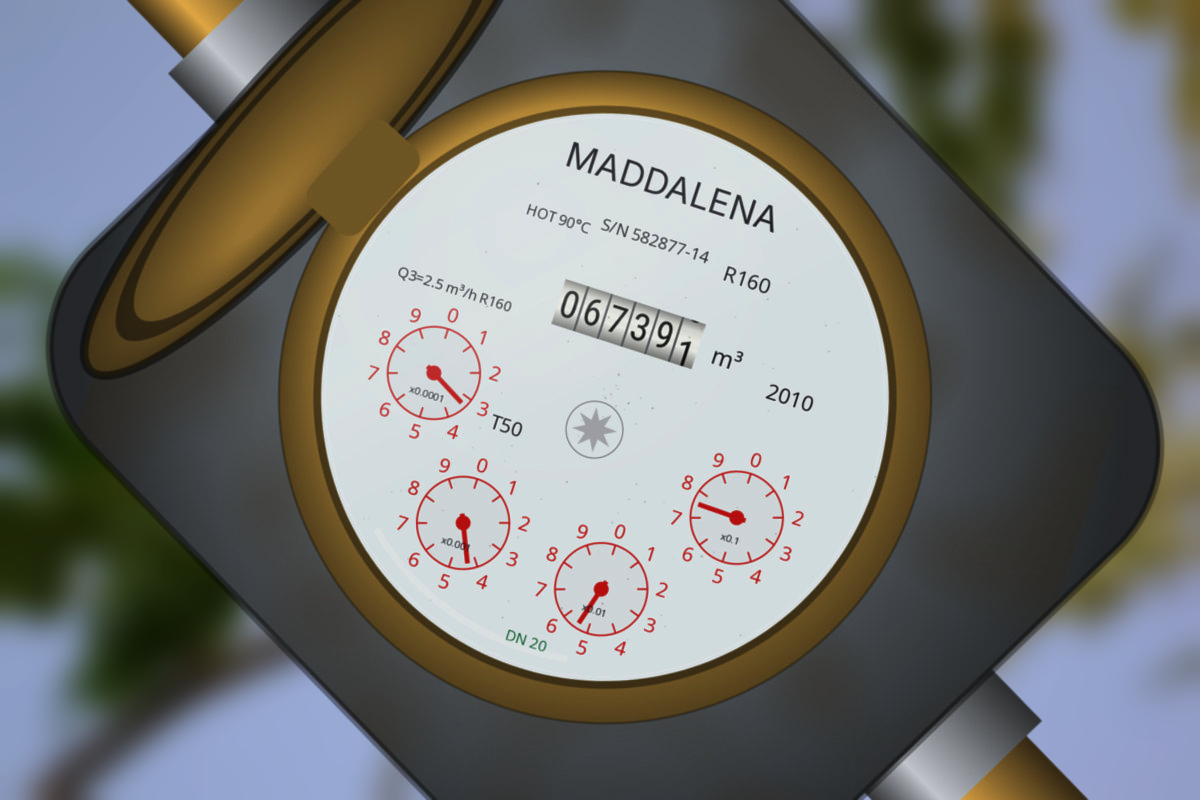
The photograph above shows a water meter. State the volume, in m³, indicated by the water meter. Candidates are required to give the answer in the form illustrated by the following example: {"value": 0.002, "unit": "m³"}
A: {"value": 67390.7543, "unit": "m³"}
